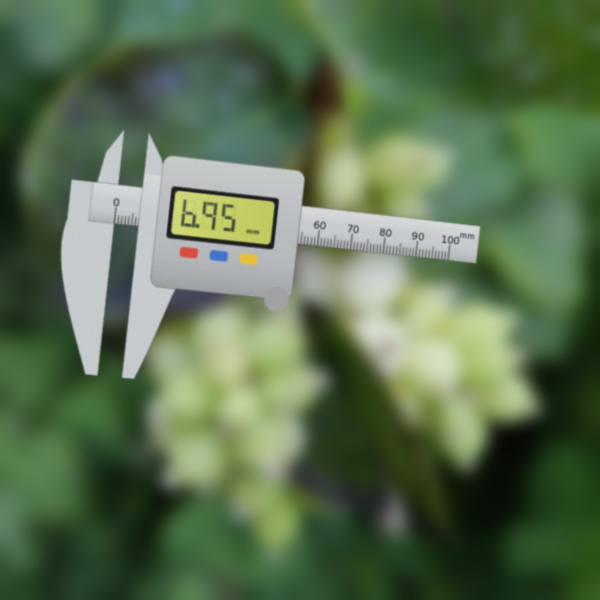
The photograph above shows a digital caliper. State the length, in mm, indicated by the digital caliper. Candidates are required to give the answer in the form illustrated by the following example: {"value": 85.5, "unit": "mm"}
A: {"value": 6.95, "unit": "mm"}
